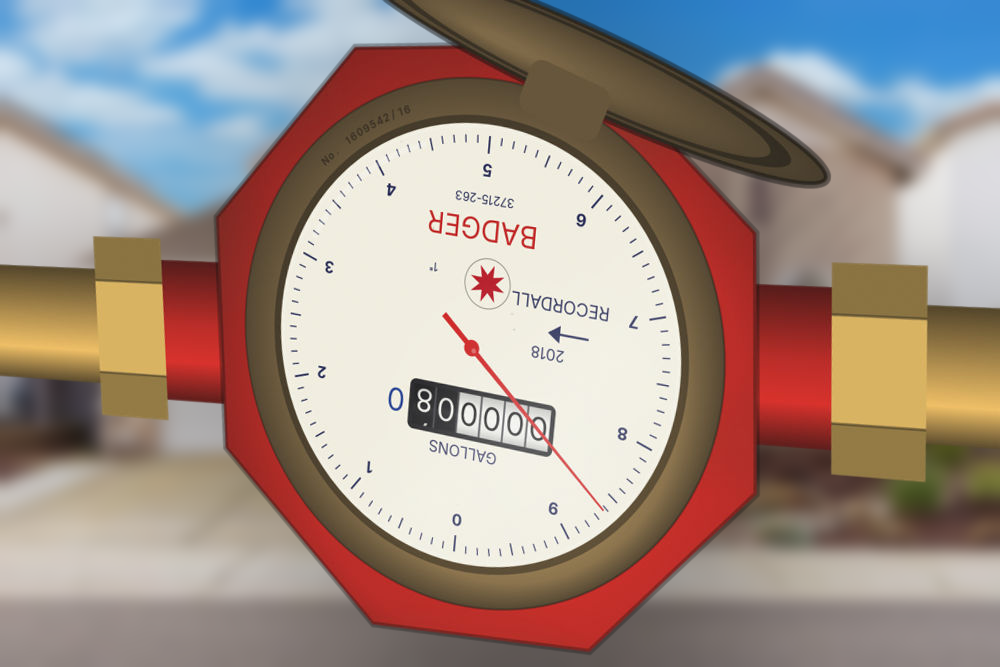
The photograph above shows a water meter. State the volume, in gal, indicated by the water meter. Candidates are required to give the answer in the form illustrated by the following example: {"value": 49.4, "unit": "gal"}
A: {"value": 78.6, "unit": "gal"}
